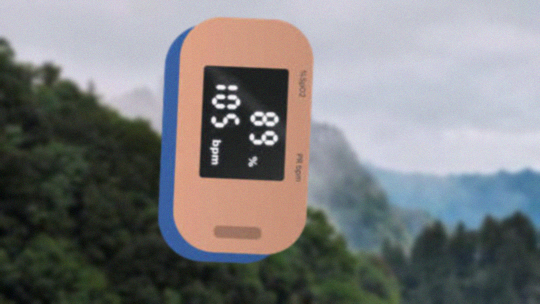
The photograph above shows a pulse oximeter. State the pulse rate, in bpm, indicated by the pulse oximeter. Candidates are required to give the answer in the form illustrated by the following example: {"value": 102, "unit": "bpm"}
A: {"value": 105, "unit": "bpm"}
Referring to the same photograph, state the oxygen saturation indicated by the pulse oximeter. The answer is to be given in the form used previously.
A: {"value": 89, "unit": "%"}
